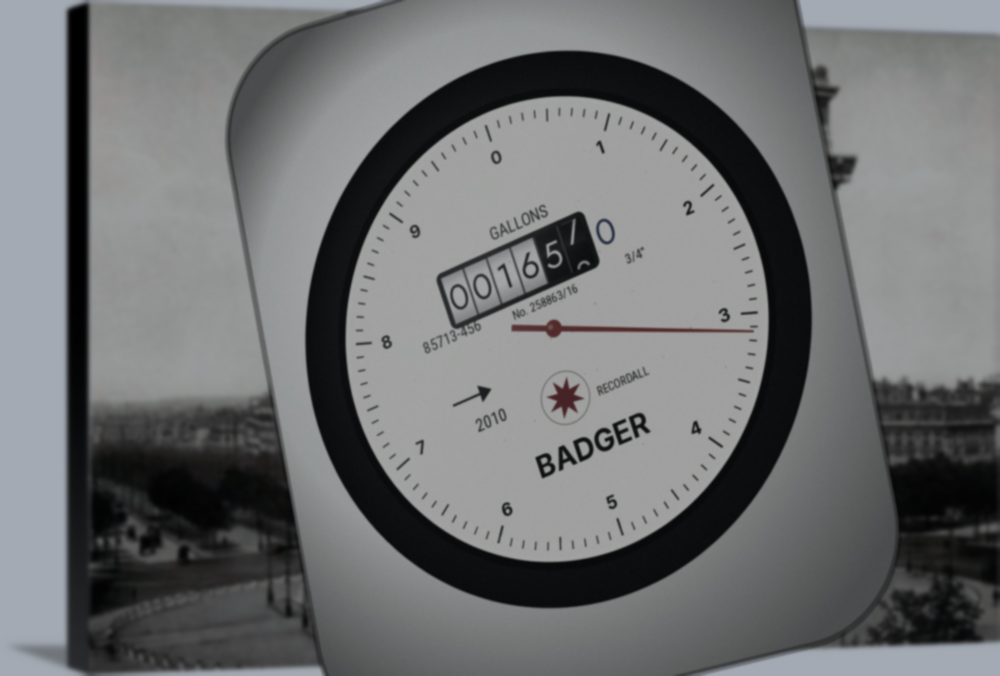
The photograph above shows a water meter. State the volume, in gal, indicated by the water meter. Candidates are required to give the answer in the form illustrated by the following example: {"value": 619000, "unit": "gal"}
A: {"value": 16573.1, "unit": "gal"}
